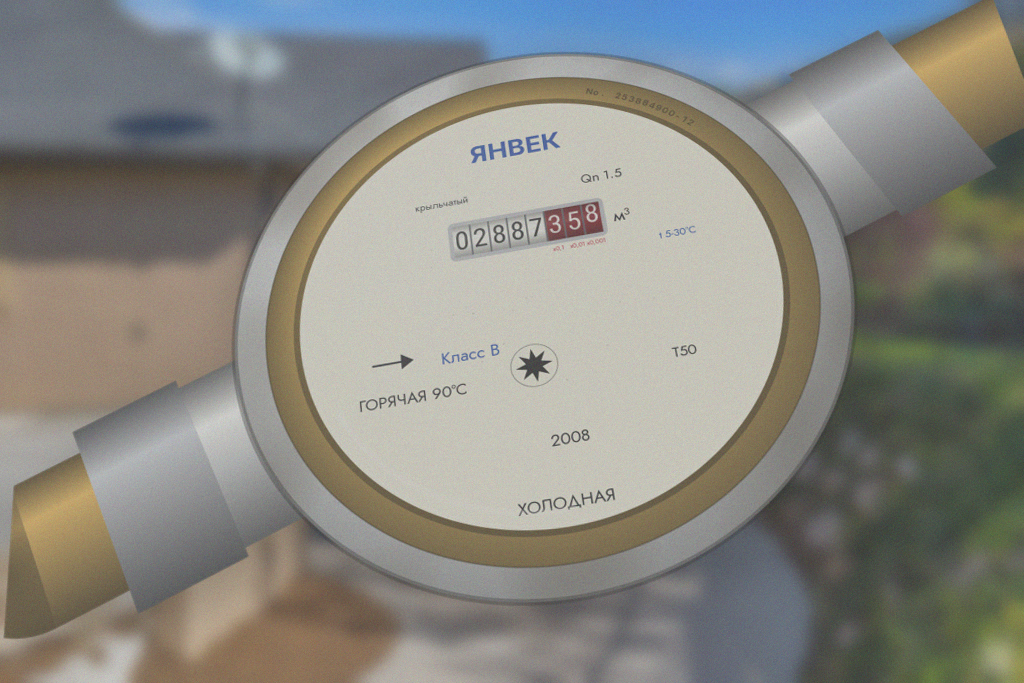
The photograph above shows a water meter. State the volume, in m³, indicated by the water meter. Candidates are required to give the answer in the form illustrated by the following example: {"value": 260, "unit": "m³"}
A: {"value": 2887.358, "unit": "m³"}
